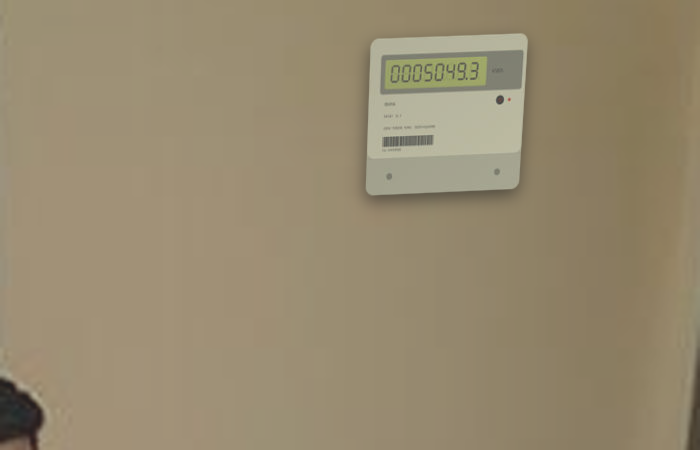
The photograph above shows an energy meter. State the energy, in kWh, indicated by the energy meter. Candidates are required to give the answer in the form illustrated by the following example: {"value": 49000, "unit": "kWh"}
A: {"value": 5049.3, "unit": "kWh"}
